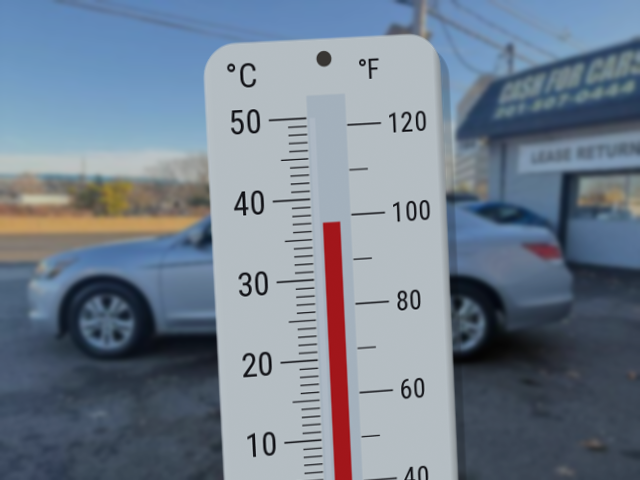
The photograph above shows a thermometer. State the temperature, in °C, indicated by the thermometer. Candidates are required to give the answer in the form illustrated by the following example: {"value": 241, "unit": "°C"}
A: {"value": 37, "unit": "°C"}
